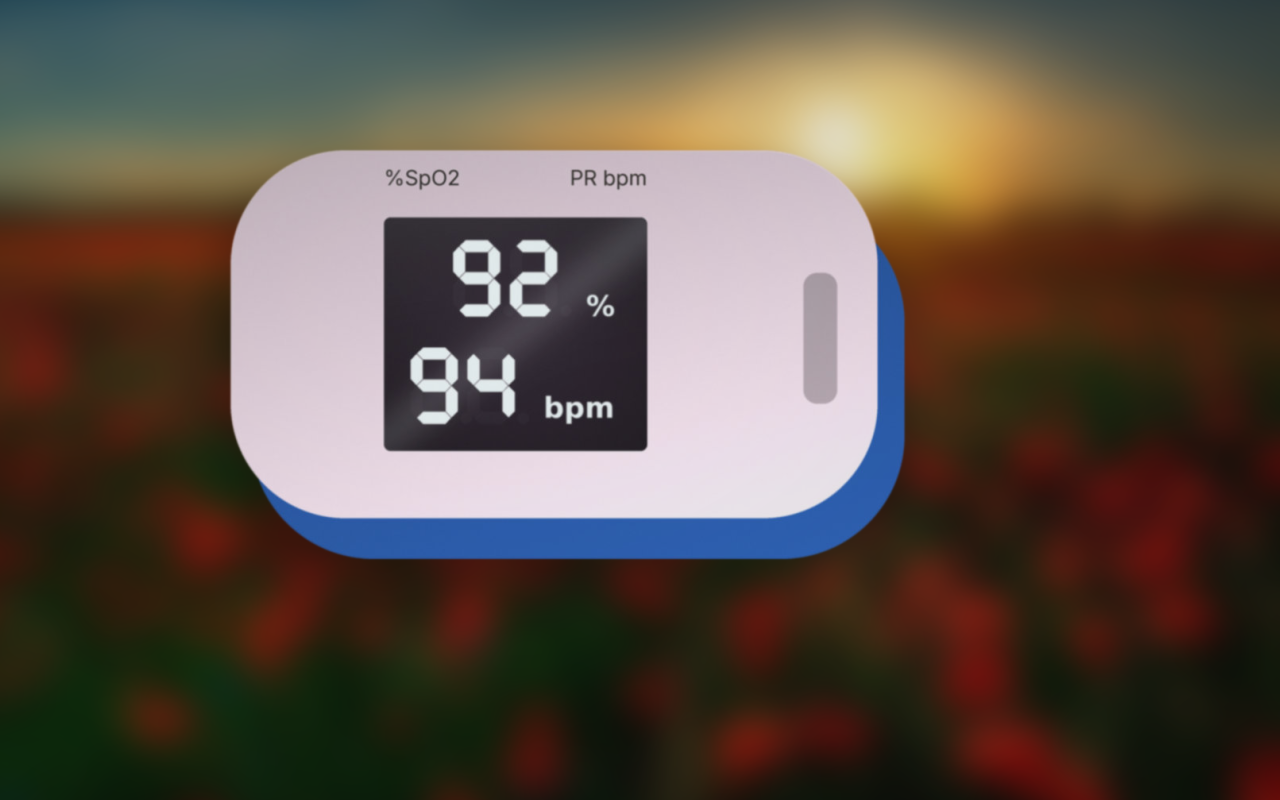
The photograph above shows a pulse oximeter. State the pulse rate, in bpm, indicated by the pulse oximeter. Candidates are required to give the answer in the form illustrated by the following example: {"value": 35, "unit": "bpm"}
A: {"value": 94, "unit": "bpm"}
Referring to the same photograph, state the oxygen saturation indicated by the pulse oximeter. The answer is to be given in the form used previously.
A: {"value": 92, "unit": "%"}
